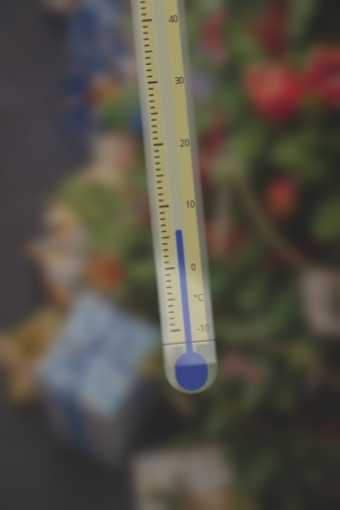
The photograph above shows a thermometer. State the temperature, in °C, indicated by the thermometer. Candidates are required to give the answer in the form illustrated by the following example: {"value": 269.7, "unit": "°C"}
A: {"value": 6, "unit": "°C"}
